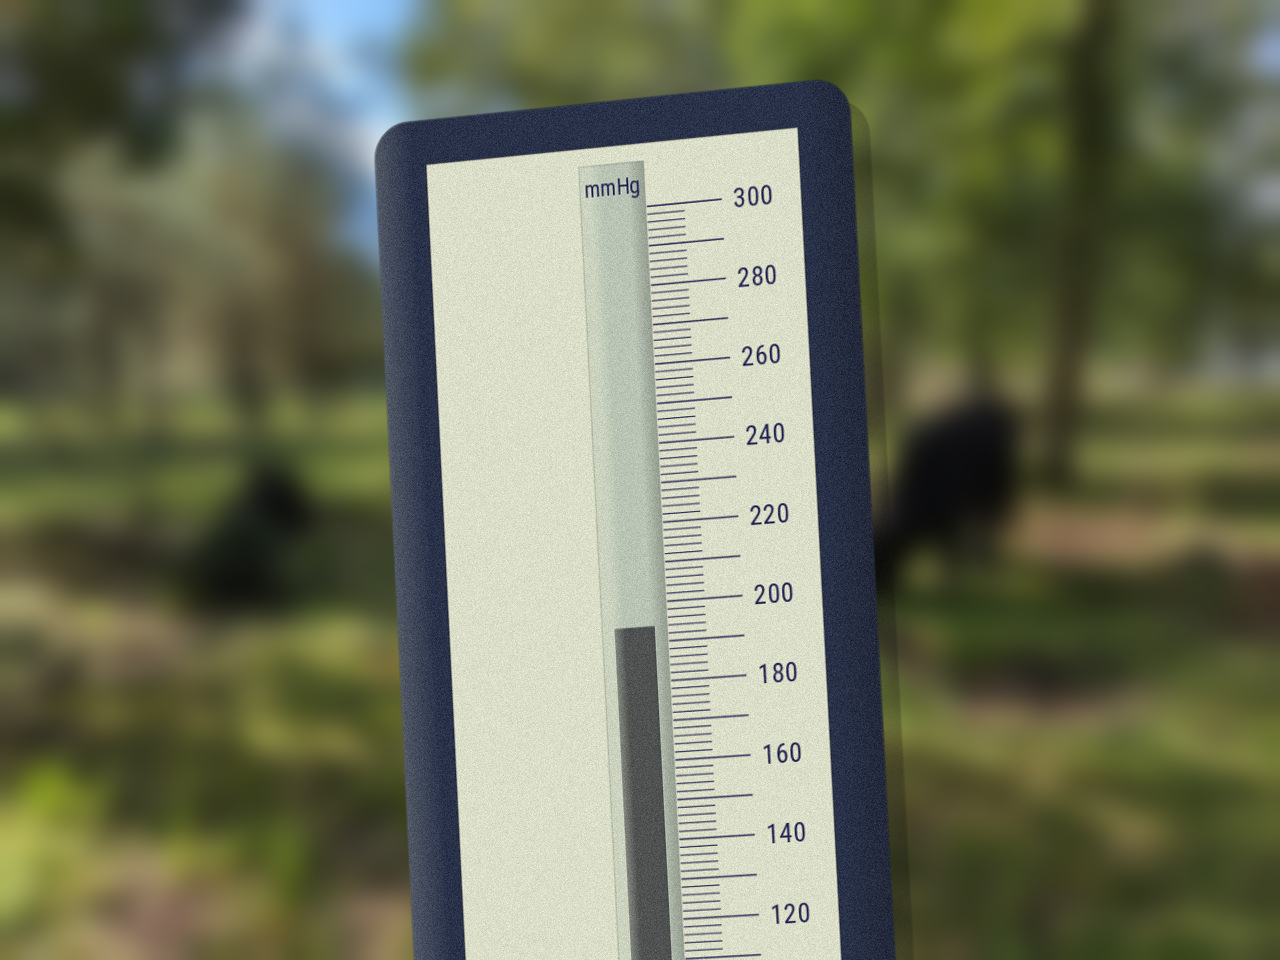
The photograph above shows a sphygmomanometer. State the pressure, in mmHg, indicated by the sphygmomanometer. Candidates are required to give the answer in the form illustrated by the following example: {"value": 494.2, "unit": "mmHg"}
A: {"value": 194, "unit": "mmHg"}
